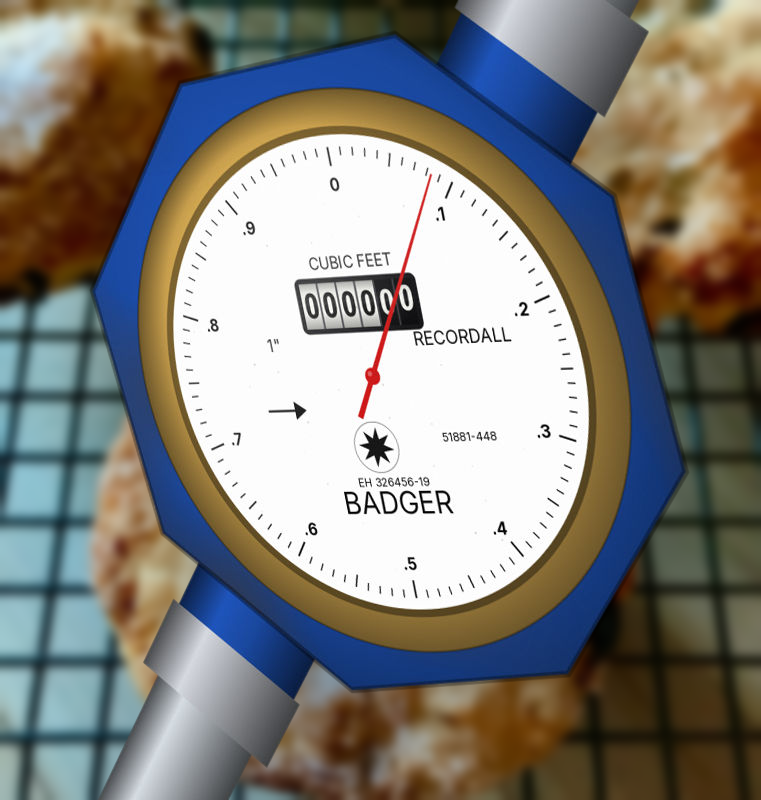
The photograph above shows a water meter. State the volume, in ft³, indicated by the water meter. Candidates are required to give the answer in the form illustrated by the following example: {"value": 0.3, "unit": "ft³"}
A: {"value": 0.08, "unit": "ft³"}
